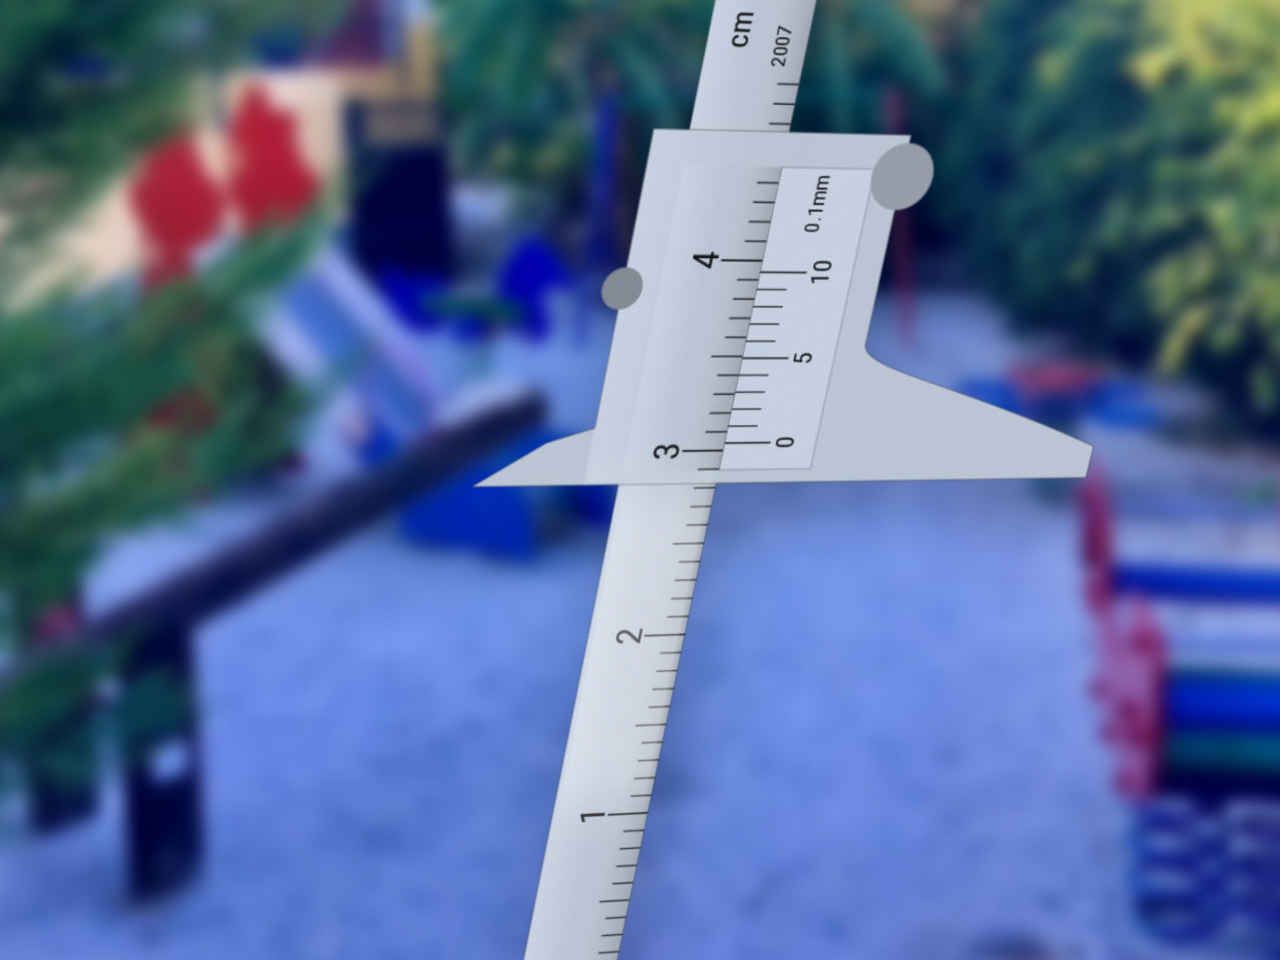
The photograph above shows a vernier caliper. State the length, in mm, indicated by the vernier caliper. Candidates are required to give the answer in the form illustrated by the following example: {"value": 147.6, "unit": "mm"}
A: {"value": 30.4, "unit": "mm"}
